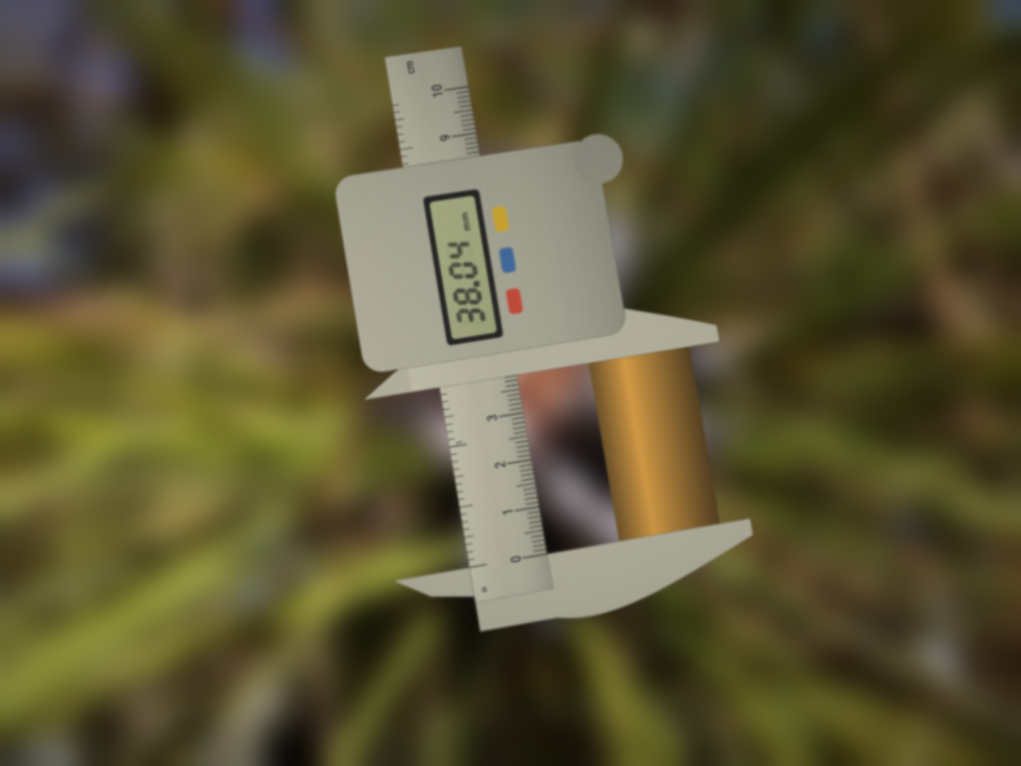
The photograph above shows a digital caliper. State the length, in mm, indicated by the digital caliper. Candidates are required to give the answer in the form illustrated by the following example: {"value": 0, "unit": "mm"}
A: {"value": 38.04, "unit": "mm"}
